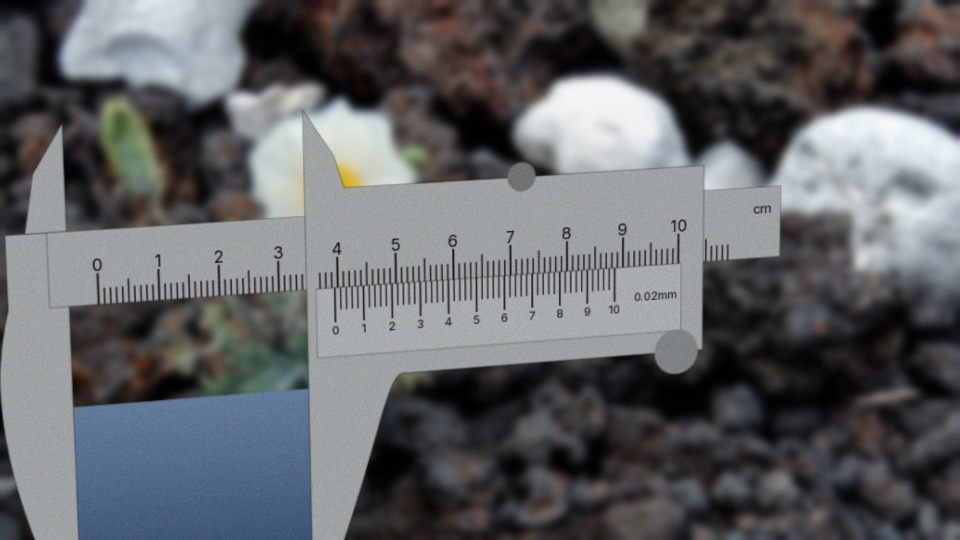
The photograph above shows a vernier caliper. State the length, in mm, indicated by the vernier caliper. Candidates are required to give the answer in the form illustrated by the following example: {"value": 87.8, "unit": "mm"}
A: {"value": 39.5, "unit": "mm"}
